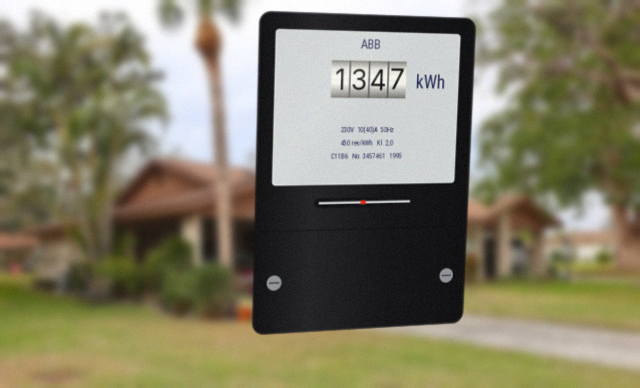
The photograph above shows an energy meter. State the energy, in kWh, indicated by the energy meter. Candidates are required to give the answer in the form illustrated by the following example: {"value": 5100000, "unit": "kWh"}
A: {"value": 1347, "unit": "kWh"}
